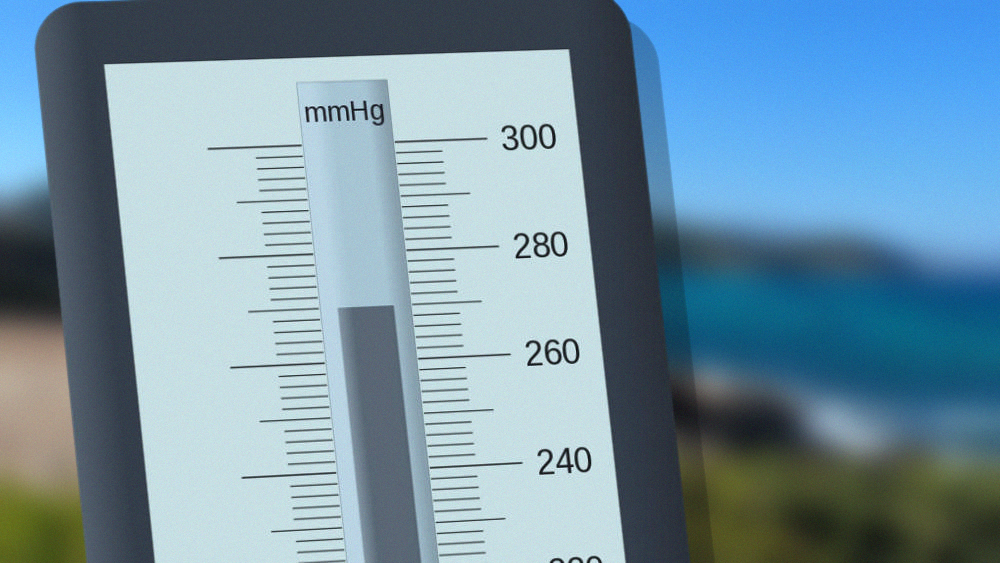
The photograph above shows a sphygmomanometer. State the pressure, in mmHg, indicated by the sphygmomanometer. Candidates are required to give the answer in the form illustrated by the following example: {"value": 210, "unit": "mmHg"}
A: {"value": 270, "unit": "mmHg"}
